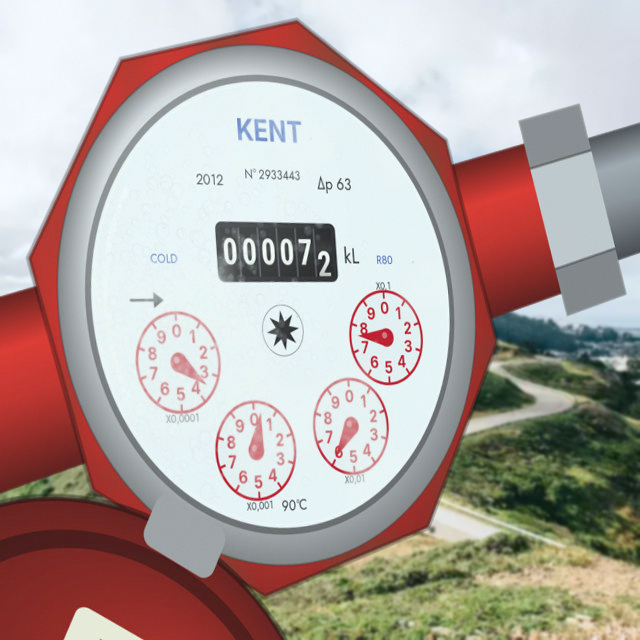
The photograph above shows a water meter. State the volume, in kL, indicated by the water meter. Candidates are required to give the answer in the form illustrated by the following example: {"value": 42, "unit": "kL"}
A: {"value": 71.7603, "unit": "kL"}
